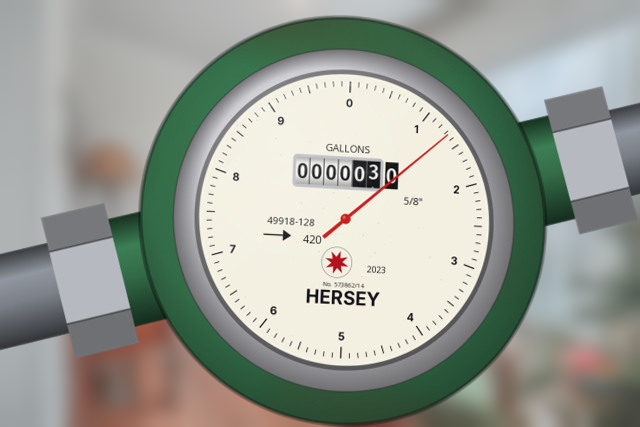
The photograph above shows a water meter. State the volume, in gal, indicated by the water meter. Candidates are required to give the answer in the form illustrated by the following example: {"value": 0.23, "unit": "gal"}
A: {"value": 31.3, "unit": "gal"}
